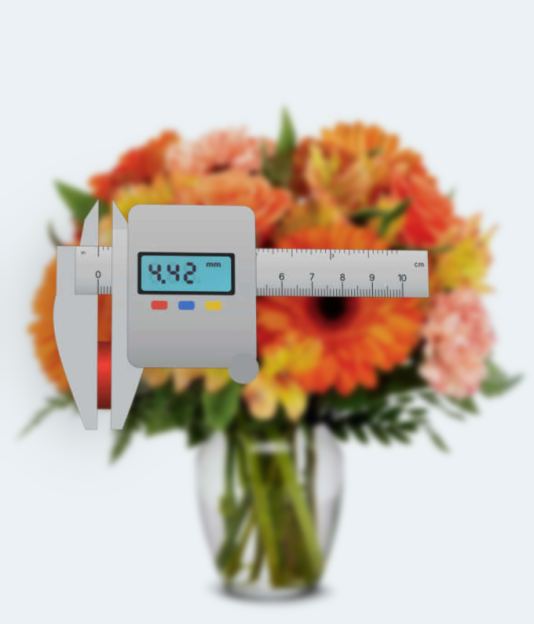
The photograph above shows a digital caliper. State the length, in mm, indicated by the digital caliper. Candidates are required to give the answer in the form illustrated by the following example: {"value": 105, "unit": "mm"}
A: {"value": 4.42, "unit": "mm"}
